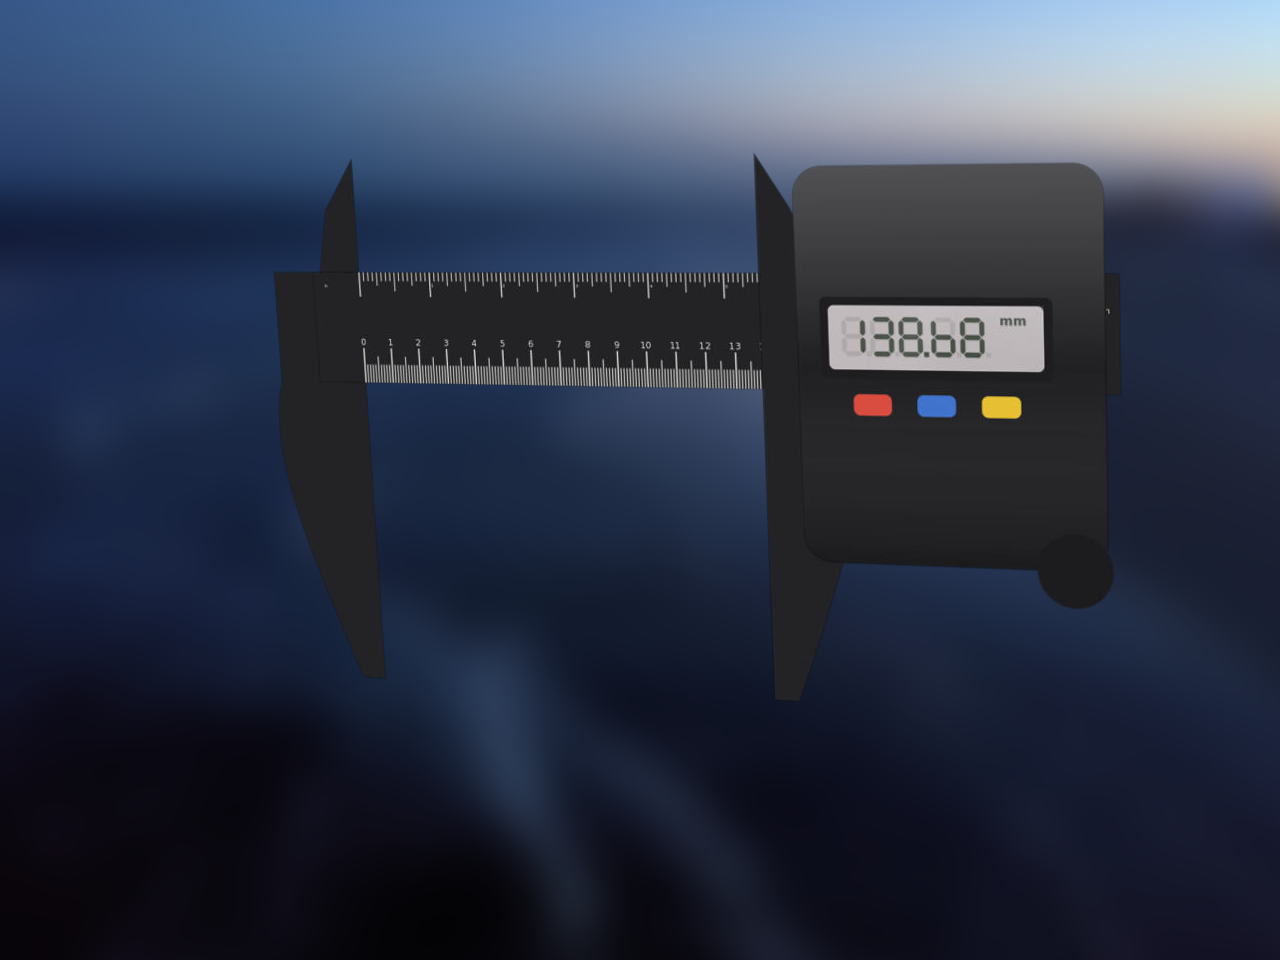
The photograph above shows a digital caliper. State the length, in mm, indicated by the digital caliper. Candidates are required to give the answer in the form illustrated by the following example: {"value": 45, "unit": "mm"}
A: {"value": 138.68, "unit": "mm"}
